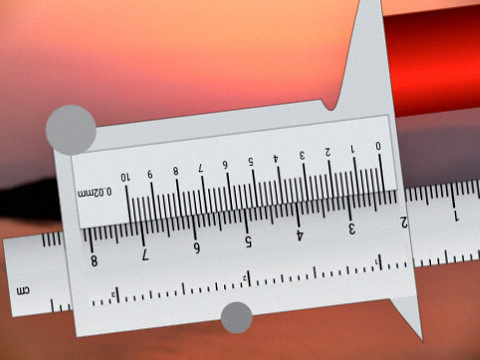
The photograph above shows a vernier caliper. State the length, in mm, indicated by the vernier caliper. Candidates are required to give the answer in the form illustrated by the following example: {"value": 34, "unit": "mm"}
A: {"value": 23.0, "unit": "mm"}
